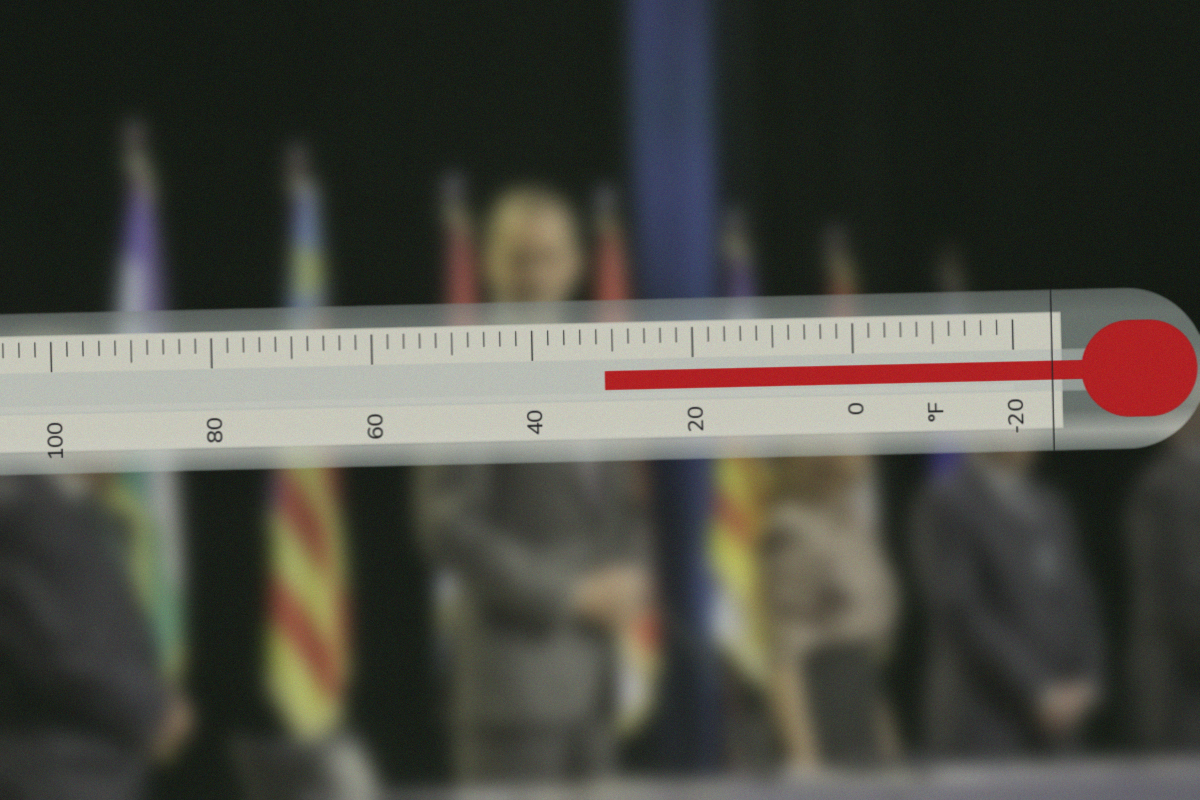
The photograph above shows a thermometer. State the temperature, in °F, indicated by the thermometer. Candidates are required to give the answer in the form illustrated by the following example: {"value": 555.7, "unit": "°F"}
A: {"value": 31, "unit": "°F"}
